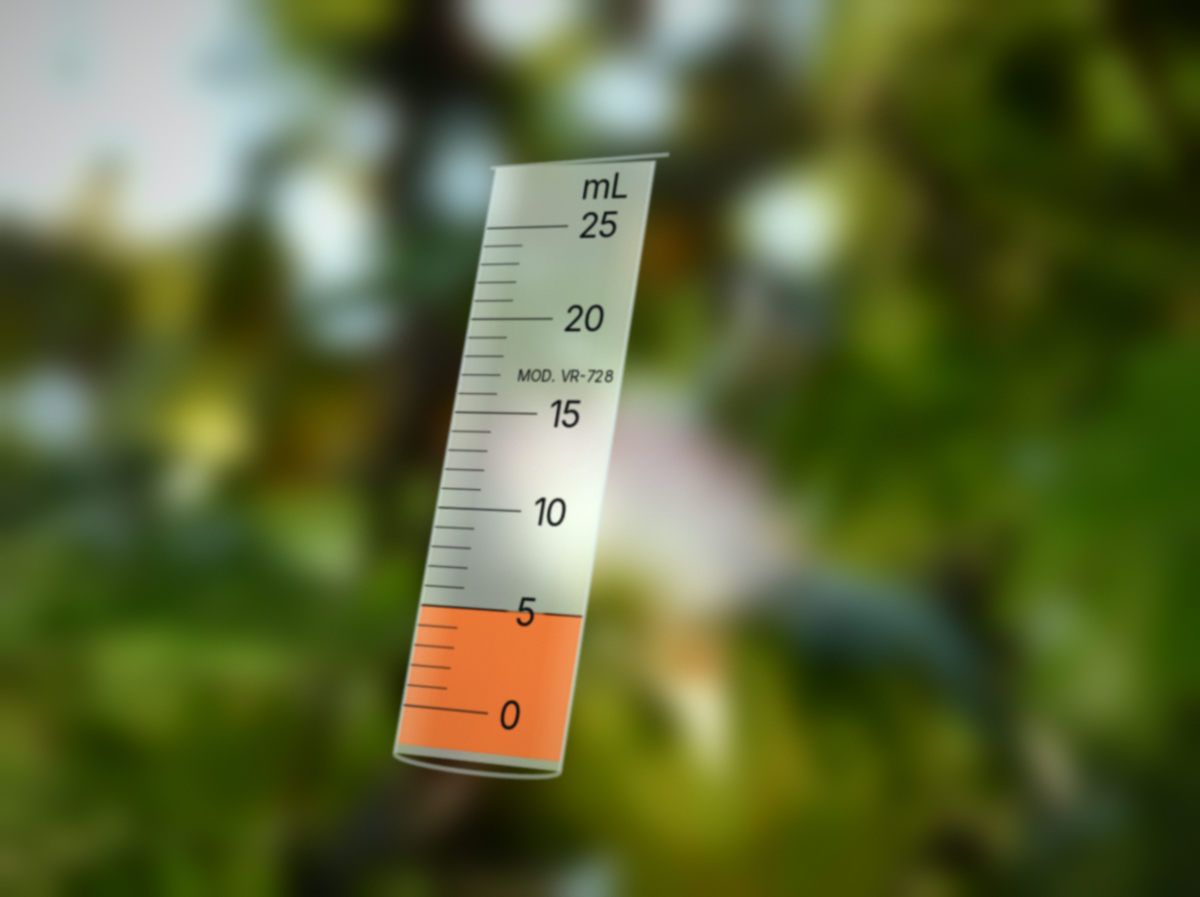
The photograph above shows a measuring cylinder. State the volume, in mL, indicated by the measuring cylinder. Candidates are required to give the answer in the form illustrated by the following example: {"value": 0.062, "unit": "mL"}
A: {"value": 5, "unit": "mL"}
